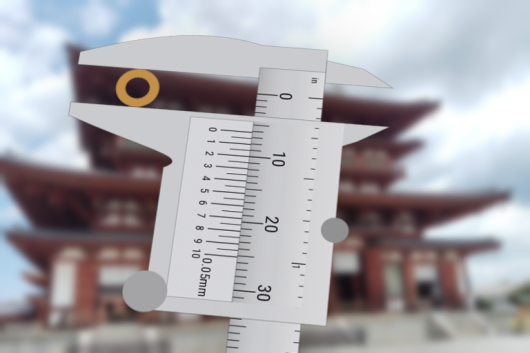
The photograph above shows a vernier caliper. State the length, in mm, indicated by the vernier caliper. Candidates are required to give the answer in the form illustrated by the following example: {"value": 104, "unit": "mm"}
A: {"value": 6.2, "unit": "mm"}
